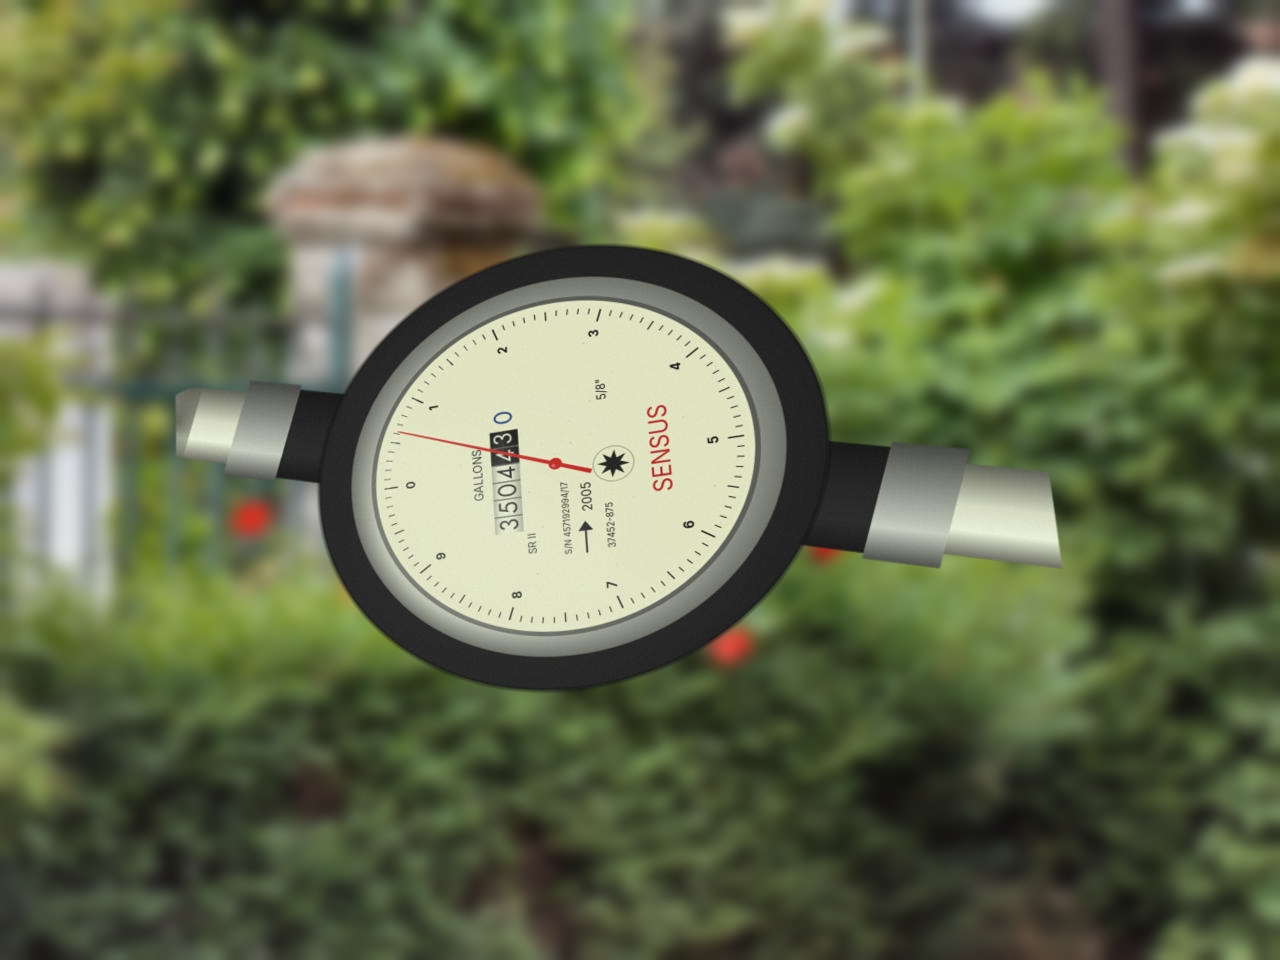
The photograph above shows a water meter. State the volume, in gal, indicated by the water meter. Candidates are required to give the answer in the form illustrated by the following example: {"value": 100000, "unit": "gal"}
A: {"value": 3504430.6, "unit": "gal"}
